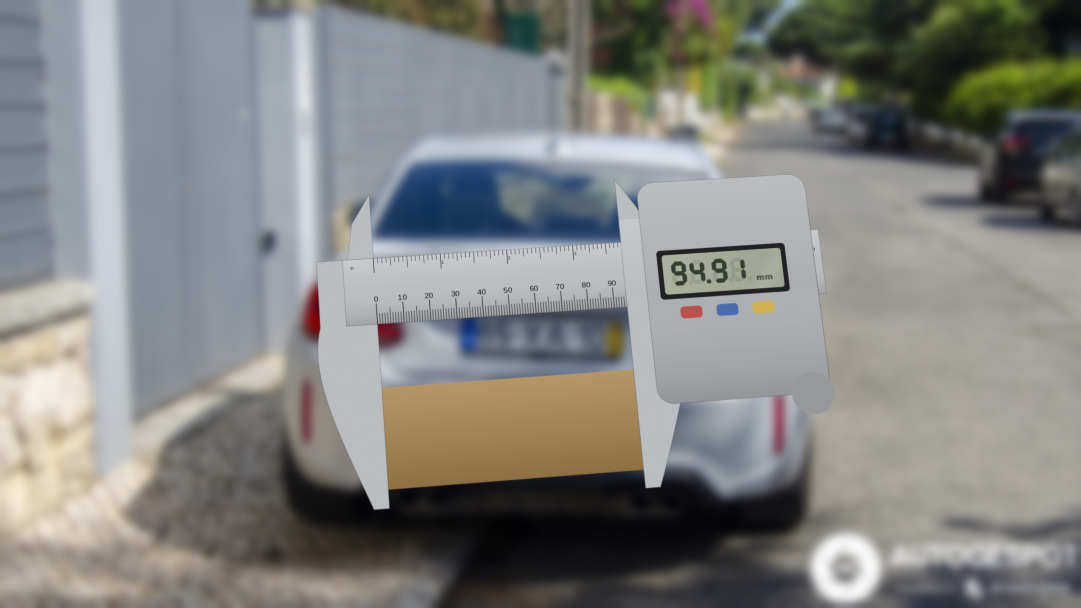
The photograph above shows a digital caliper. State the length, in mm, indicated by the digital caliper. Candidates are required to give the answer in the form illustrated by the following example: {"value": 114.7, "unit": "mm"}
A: {"value": 94.91, "unit": "mm"}
